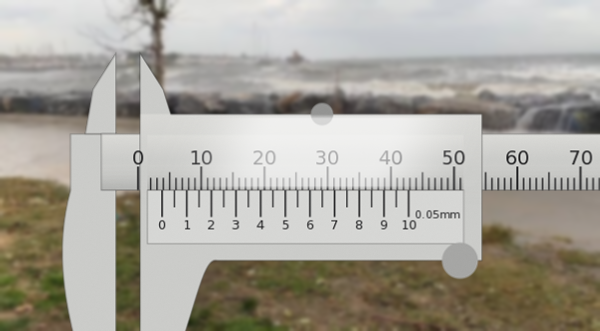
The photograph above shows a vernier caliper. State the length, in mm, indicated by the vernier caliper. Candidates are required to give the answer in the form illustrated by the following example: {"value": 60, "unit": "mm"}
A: {"value": 3.8, "unit": "mm"}
